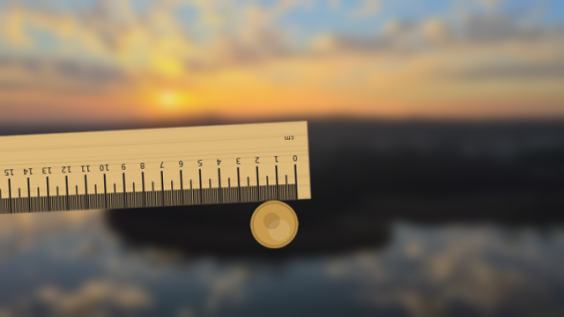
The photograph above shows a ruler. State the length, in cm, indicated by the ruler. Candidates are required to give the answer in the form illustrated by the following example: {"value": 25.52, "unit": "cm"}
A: {"value": 2.5, "unit": "cm"}
